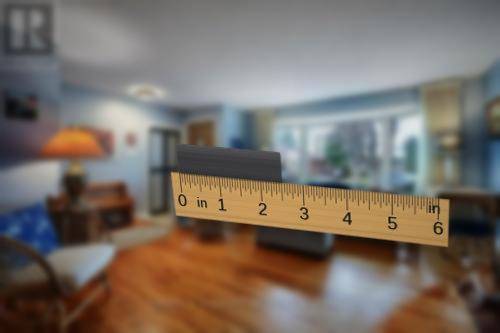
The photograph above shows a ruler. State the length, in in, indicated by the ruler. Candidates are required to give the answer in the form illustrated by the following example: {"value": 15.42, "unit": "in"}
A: {"value": 2.5, "unit": "in"}
